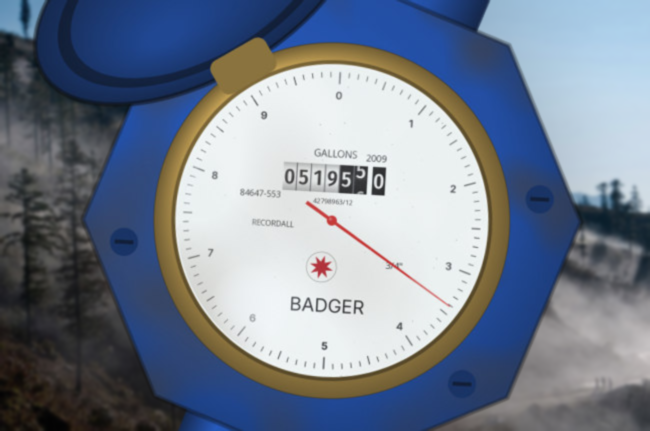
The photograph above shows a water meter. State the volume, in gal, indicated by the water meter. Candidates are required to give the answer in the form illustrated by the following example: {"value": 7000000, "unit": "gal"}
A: {"value": 519553.4, "unit": "gal"}
